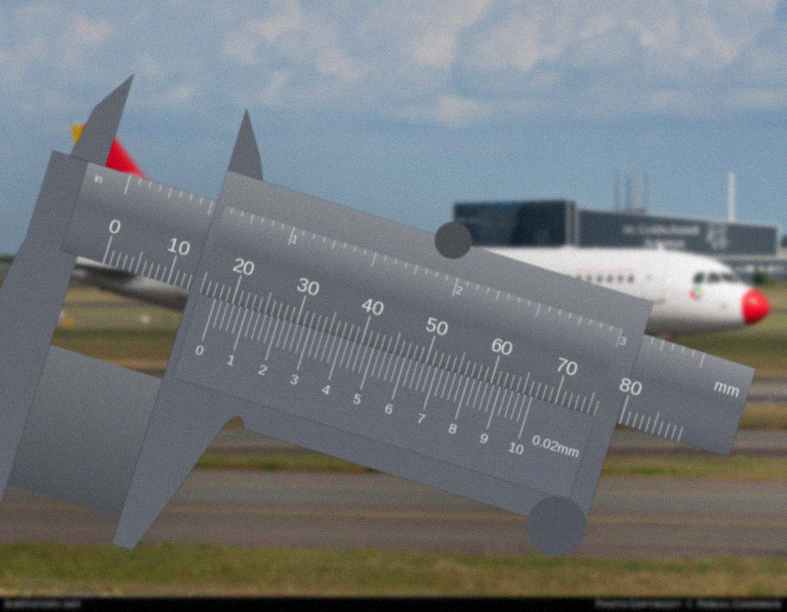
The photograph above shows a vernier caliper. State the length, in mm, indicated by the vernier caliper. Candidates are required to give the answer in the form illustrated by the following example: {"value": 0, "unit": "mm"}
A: {"value": 17.4, "unit": "mm"}
